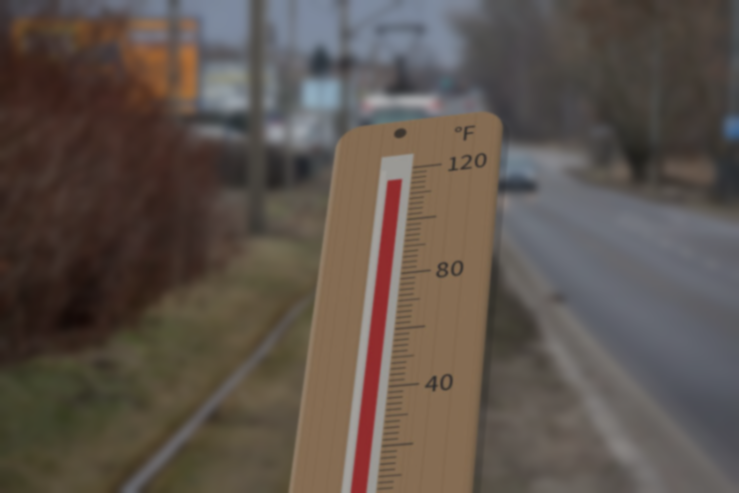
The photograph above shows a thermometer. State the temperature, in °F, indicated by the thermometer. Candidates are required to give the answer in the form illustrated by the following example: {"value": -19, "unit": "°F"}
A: {"value": 116, "unit": "°F"}
